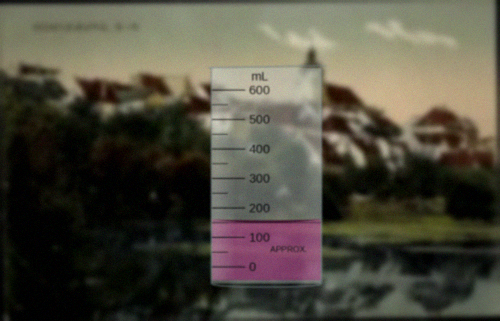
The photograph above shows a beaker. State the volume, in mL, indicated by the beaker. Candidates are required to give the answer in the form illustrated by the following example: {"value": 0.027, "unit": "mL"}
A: {"value": 150, "unit": "mL"}
